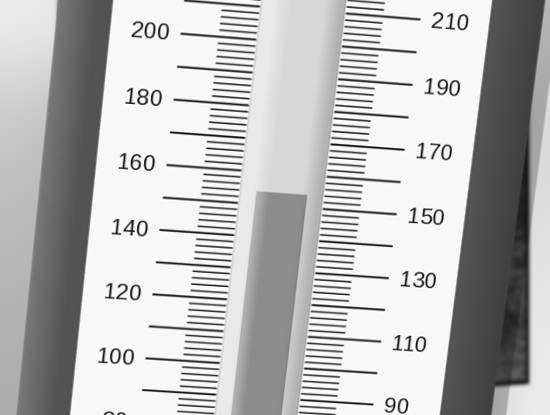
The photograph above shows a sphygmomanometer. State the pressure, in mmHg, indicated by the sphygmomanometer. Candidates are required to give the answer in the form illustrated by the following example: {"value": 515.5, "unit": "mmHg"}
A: {"value": 154, "unit": "mmHg"}
